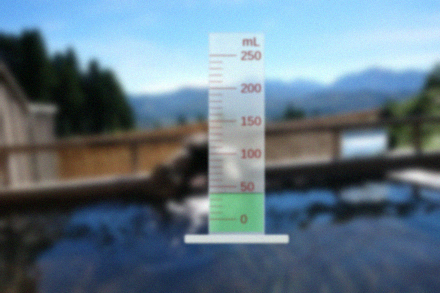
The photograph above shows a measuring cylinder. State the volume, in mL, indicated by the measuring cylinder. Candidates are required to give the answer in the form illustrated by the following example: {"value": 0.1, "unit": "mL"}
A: {"value": 40, "unit": "mL"}
